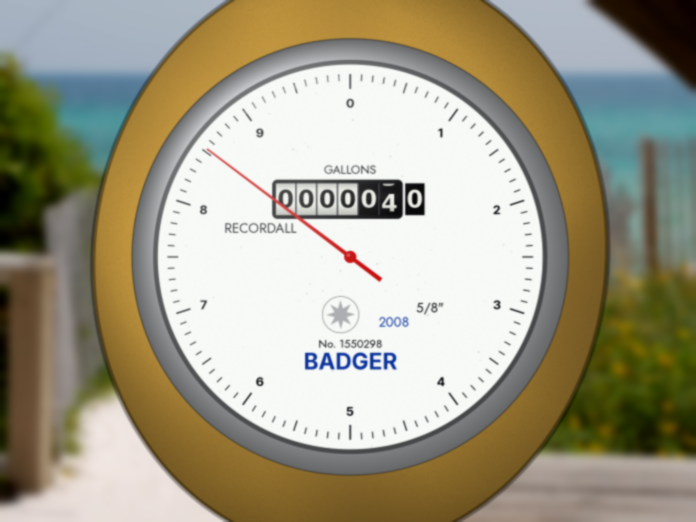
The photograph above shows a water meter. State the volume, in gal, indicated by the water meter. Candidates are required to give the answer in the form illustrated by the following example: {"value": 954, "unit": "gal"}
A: {"value": 38.5, "unit": "gal"}
